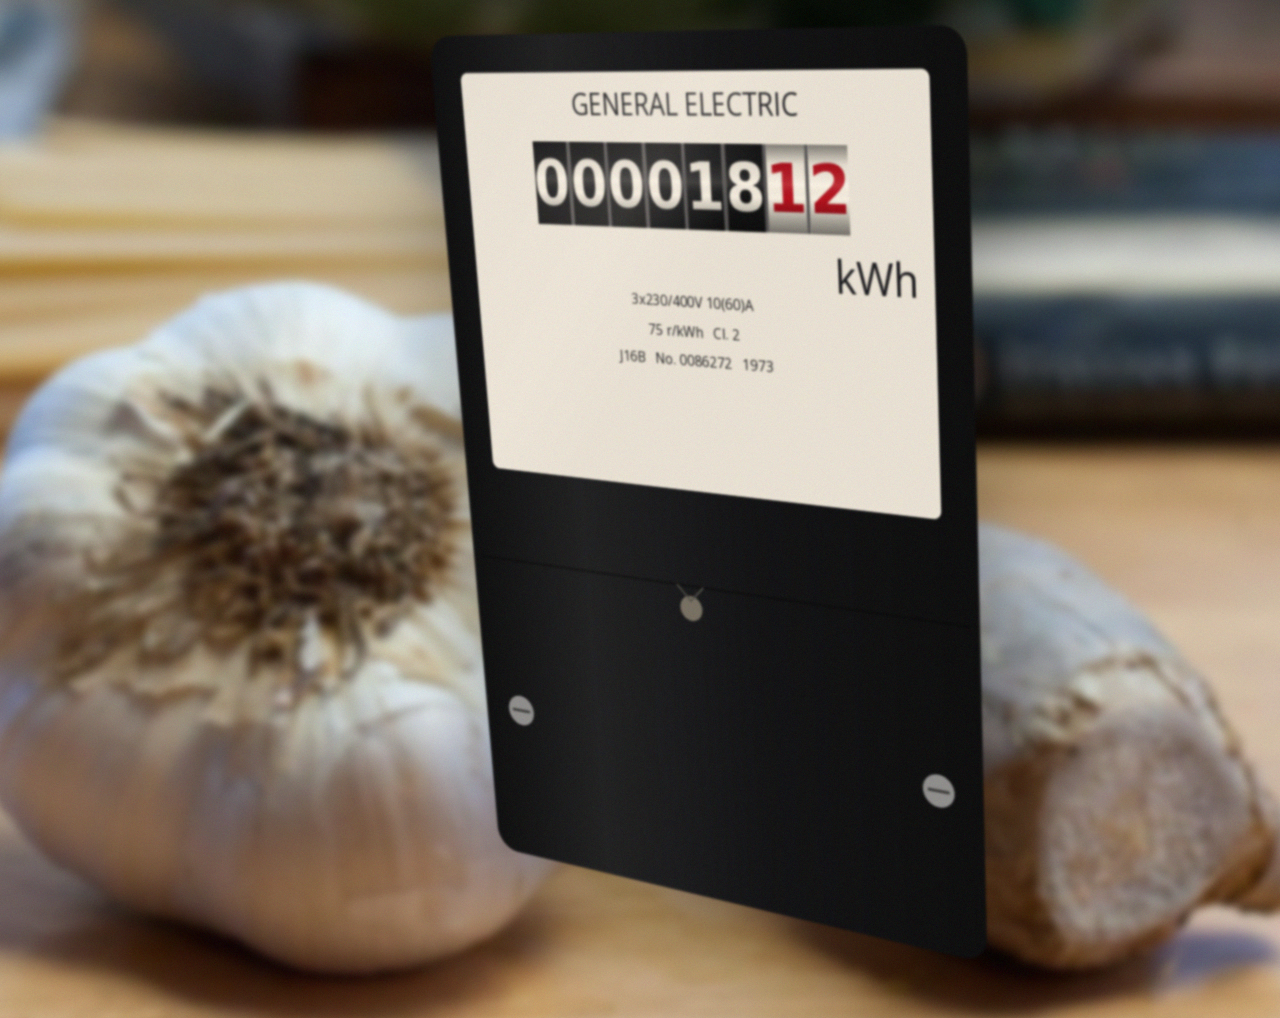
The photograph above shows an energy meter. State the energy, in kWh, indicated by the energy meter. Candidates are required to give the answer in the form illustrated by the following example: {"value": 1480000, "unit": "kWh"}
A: {"value": 18.12, "unit": "kWh"}
